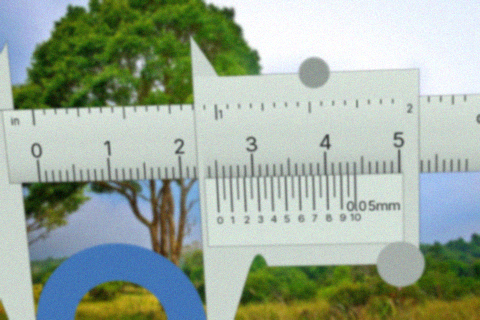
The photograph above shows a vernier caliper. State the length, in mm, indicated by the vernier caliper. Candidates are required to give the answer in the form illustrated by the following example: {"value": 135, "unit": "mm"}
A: {"value": 25.0, "unit": "mm"}
